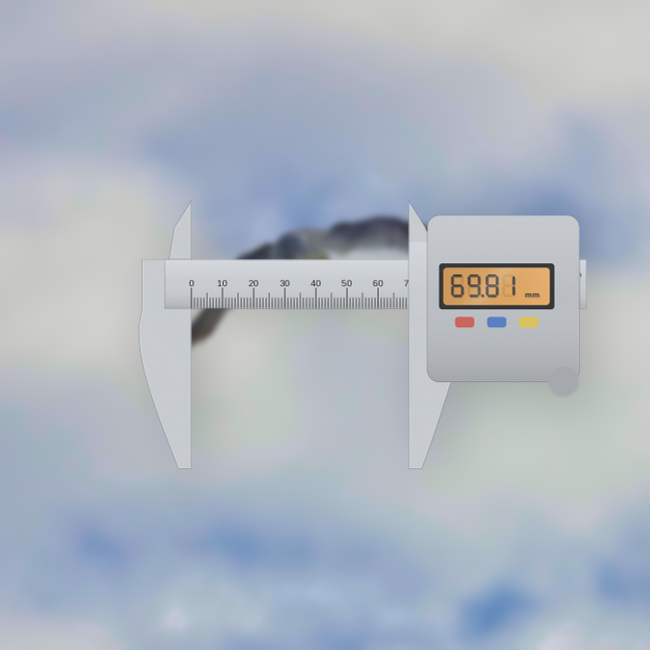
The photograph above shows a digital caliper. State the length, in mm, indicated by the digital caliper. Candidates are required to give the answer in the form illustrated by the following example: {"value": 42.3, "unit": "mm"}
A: {"value": 69.81, "unit": "mm"}
